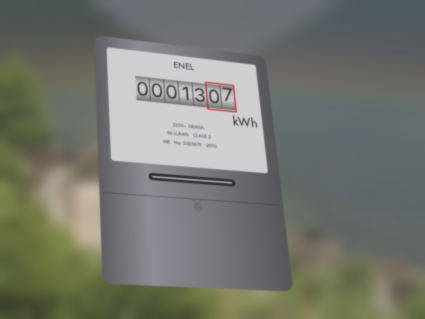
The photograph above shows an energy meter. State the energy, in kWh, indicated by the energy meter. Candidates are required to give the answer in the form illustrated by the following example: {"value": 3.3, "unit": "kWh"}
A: {"value": 13.07, "unit": "kWh"}
